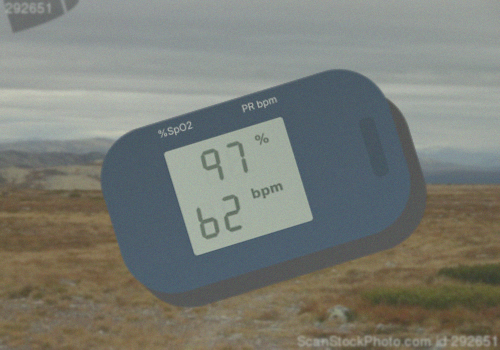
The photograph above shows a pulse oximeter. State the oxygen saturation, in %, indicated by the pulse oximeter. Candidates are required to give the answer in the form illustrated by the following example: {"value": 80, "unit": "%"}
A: {"value": 97, "unit": "%"}
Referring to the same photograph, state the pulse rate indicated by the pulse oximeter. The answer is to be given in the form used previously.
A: {"value": 62, "unit": "bpm"}
